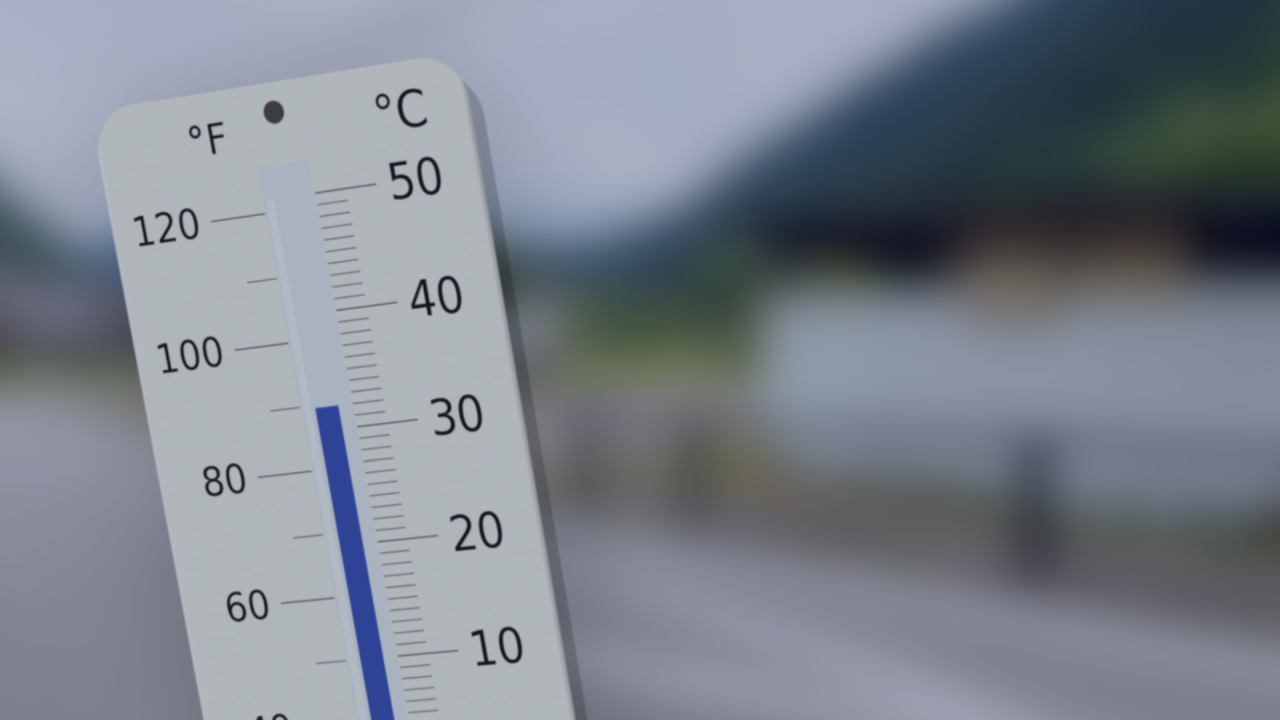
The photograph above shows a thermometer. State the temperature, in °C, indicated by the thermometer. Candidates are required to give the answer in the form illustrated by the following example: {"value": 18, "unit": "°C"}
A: {"value": 32, "unit": "°C"}
